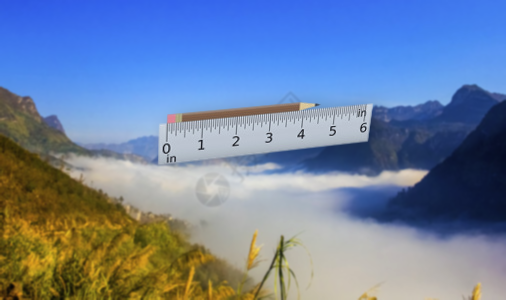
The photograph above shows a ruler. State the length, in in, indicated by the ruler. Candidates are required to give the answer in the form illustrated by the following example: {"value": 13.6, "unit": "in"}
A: {"value": 4.5, "unit": "in"}
